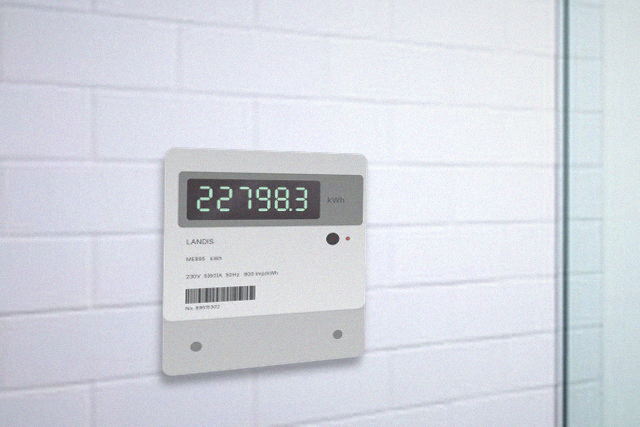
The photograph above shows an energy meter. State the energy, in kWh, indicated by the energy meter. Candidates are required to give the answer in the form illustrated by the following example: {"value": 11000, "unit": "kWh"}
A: {"value": 22798.3, "unit": "kWh"}
